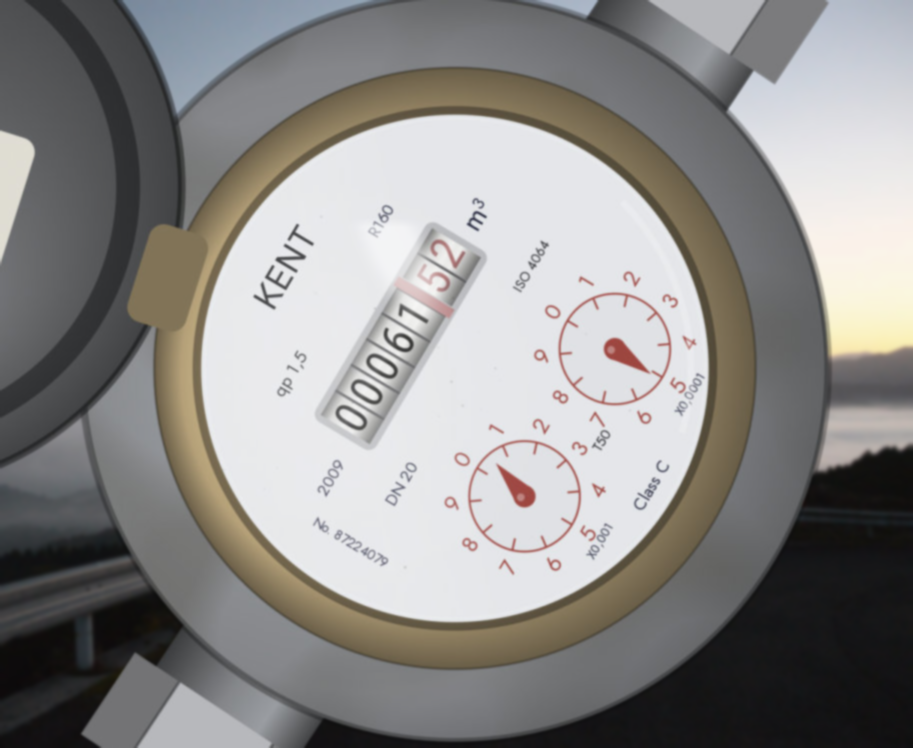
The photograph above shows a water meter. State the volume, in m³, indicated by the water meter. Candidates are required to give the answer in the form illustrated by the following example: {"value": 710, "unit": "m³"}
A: {"value": 61.5205, "unit": "m³"}
